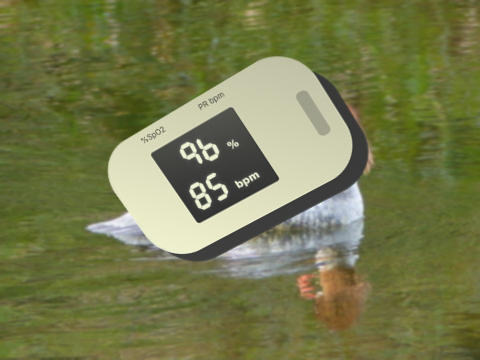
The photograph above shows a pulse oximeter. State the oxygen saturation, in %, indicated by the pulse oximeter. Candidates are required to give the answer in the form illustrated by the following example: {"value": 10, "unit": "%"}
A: {"value": 96, "unit": "%"}
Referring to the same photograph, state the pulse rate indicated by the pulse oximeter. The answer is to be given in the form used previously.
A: {"value": 85, "unit": "bpm"}
